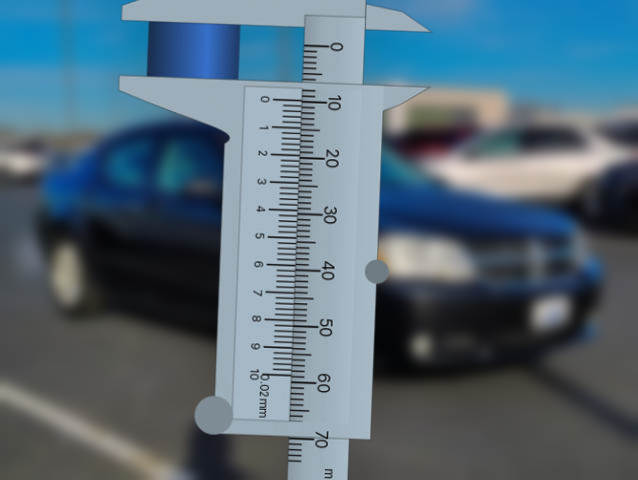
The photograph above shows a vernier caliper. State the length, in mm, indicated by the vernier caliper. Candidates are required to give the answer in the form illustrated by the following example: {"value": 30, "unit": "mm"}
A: {"value": 9.8, "unit": "mm"}
